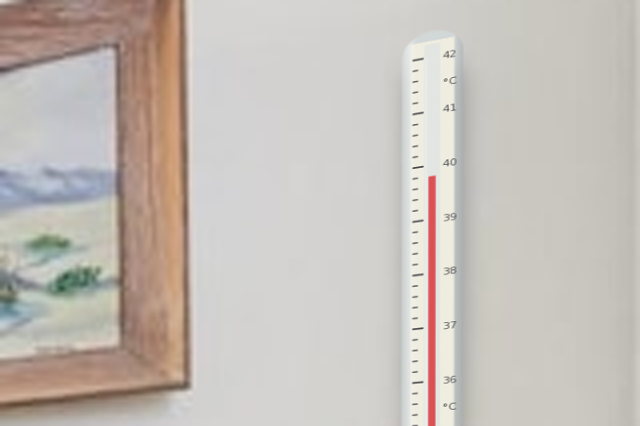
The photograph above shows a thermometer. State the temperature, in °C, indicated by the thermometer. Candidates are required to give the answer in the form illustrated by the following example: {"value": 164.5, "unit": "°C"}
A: {"value": 39.8, "unit": "°C"}
